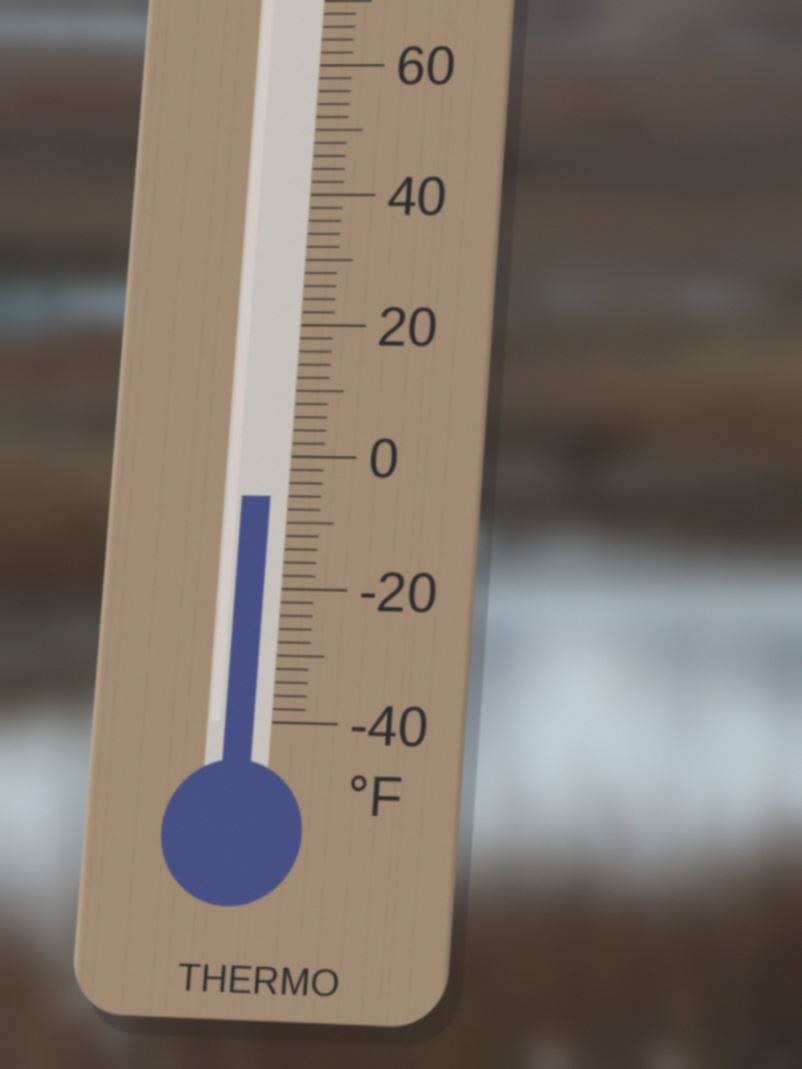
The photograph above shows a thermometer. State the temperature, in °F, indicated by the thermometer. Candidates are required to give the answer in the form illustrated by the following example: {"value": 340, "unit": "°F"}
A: {"value": -6, "unit": "°F"}
